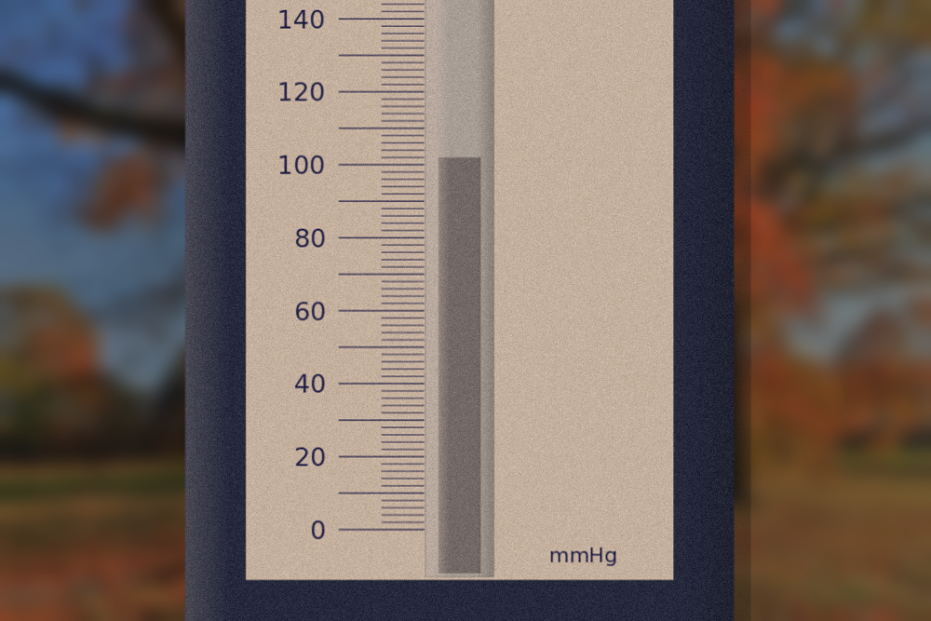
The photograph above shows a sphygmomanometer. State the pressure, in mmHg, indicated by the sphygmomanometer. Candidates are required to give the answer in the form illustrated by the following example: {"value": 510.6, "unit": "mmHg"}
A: {"value": 102, "unit": "mmHg"}
